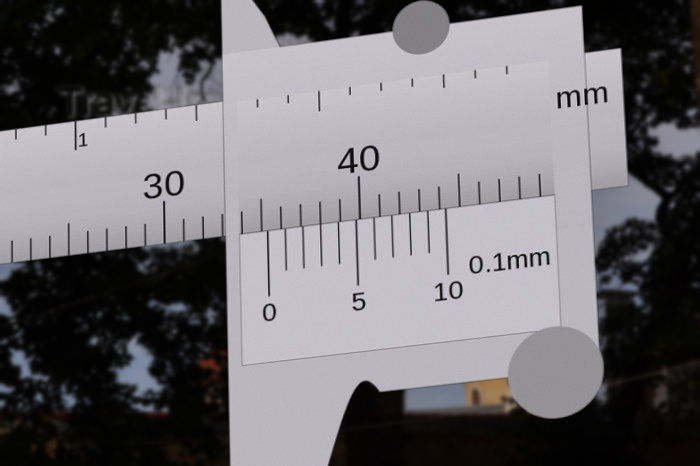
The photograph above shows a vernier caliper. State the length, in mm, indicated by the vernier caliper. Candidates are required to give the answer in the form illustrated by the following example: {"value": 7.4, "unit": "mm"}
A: {"value": 35.3, "unit": "mm"}
